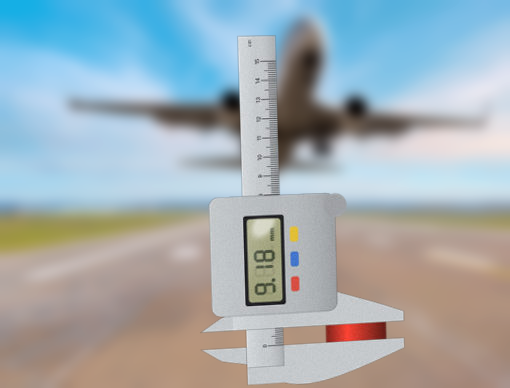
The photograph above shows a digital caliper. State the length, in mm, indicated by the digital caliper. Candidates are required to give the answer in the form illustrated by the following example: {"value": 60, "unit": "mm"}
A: {"value": 9.18, "unit": "mm"}
